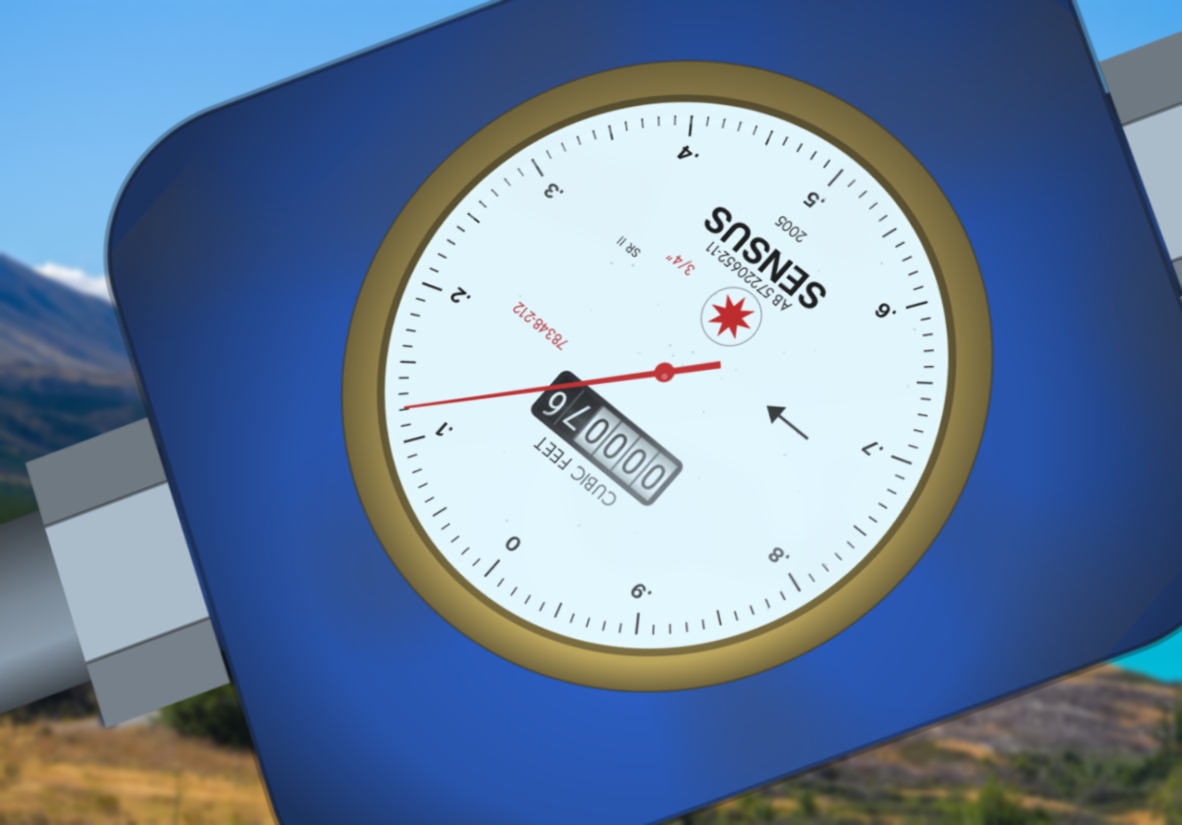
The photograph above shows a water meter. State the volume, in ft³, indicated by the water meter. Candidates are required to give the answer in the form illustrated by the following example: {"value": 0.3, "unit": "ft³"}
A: {"value": 76.12, "unit": "ft³"}
